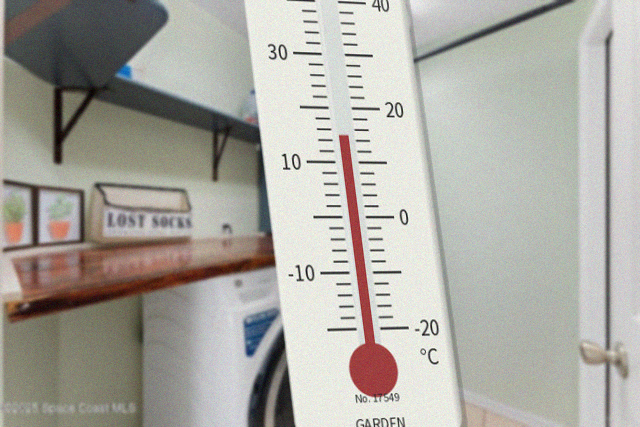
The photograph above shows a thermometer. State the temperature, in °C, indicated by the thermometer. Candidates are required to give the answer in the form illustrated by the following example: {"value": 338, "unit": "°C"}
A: {"value": 15, "unit": "°C"}
